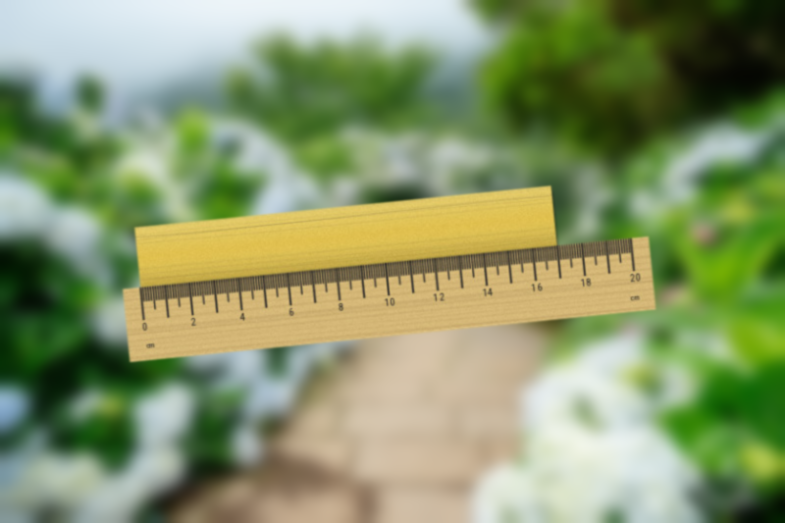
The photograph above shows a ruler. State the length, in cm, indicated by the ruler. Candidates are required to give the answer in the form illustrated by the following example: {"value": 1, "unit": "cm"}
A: {"value": 17, "unit": "cm"}
